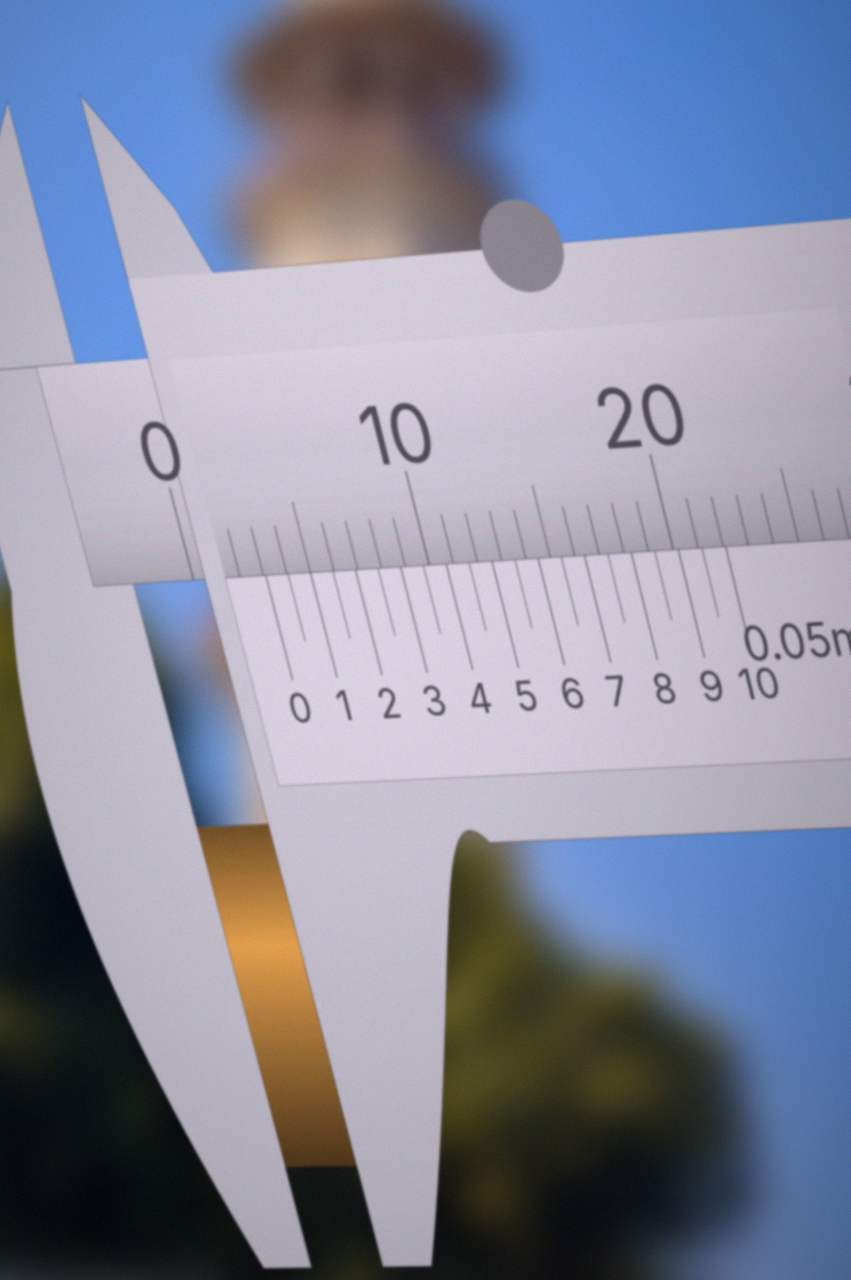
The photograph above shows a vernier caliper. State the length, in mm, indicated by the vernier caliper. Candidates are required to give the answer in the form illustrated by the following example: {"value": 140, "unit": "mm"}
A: {"value": 3.1, "unit": "mm"}
